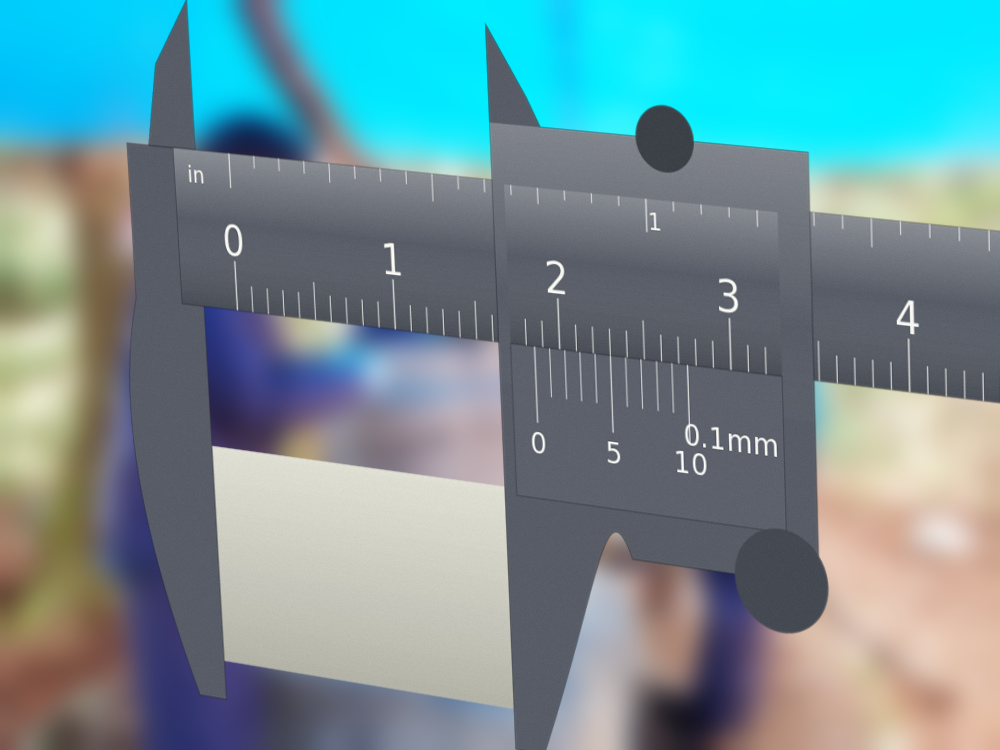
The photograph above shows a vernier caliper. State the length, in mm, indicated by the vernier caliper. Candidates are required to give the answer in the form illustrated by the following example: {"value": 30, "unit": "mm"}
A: {"value": 18.5, "unit": "mm"}
